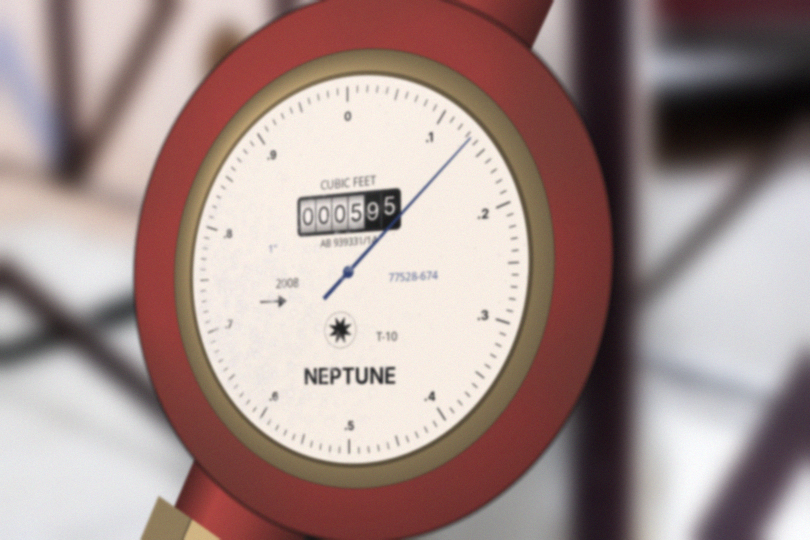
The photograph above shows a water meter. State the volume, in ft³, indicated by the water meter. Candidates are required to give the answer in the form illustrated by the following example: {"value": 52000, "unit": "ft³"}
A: {"value": 595.13, "unit": "ft³"}
